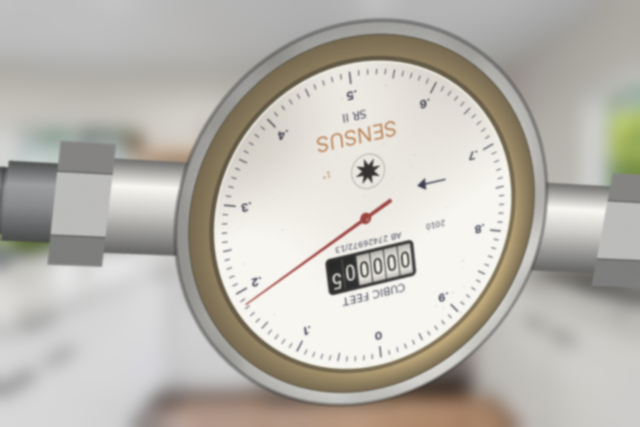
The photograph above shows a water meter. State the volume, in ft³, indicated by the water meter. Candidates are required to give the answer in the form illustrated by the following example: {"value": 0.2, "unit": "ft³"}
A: {"value": 5.18, "unit": "ft³"}
